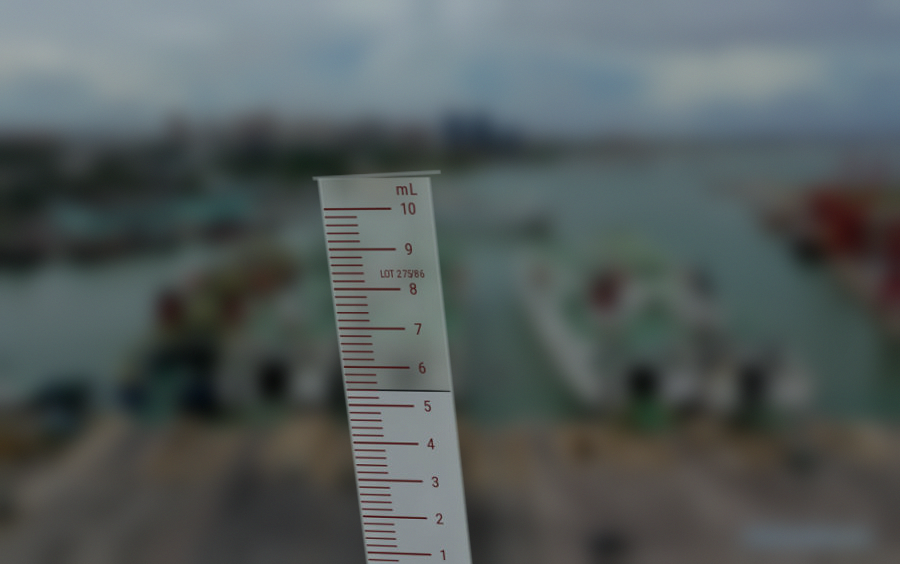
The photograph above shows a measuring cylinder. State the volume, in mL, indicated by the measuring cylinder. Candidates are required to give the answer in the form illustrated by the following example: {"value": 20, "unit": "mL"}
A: {"value": 5.4, "unit": "mL"}
